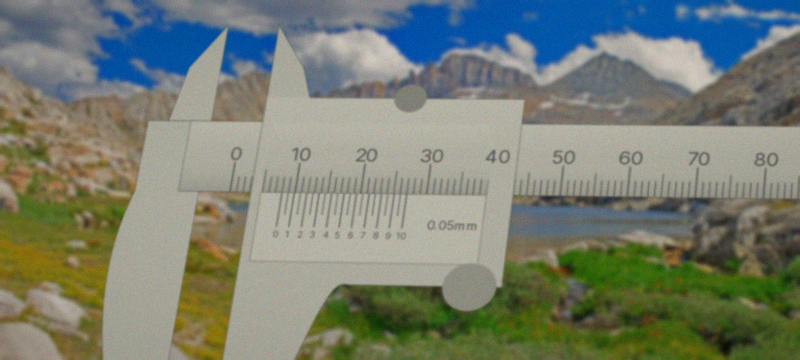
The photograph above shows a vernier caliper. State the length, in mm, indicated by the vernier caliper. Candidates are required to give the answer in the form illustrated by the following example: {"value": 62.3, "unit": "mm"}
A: {"value": 8.0, "unit": "mm"}
